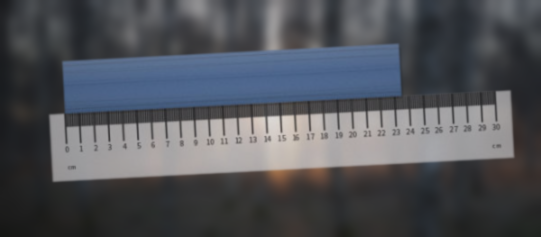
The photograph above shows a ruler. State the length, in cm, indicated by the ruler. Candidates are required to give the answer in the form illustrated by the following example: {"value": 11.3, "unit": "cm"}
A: {"value": 23.5, "unit": "cm"}
